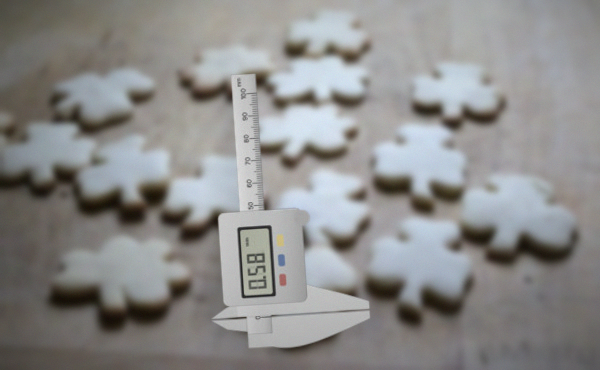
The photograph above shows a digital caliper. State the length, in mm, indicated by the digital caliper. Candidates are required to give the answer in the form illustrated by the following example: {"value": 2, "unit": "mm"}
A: {"value": 0.58, "unit": "mm"}
